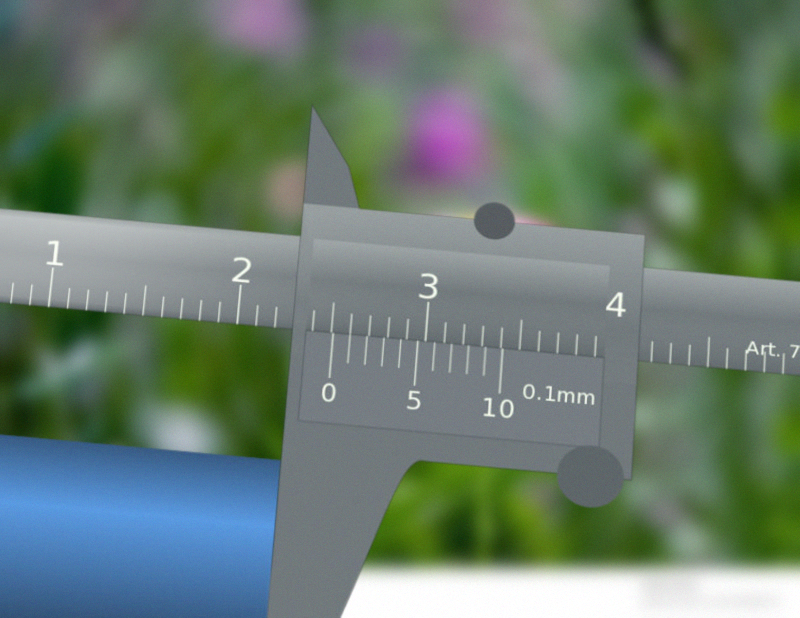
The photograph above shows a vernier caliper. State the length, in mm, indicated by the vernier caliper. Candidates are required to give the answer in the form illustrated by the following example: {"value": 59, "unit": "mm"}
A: {"value": 25.1, "unit": "mm"}
